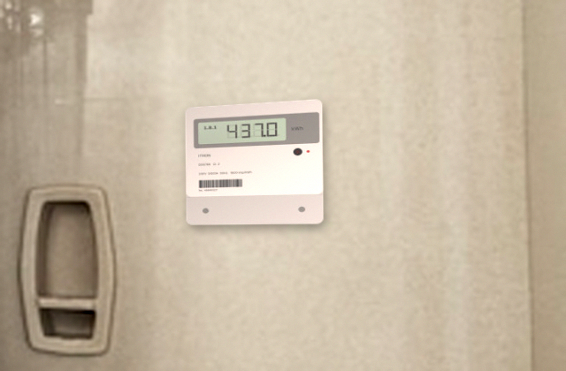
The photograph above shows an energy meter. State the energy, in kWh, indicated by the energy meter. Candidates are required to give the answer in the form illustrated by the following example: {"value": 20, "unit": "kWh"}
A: {"value": 437.0, "unit": "kWh"}
